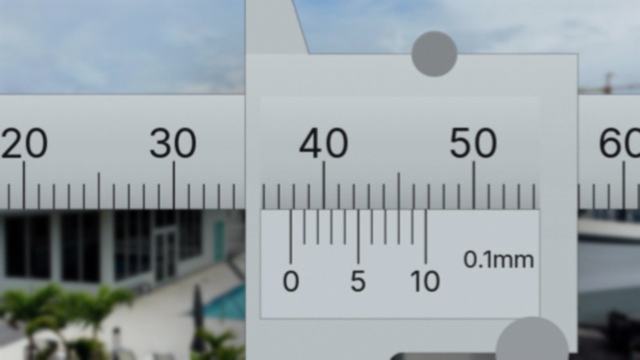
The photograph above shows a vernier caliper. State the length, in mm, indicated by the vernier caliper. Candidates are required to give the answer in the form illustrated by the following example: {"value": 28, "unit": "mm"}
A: {"value": 37.8, "unit": "mm"}
